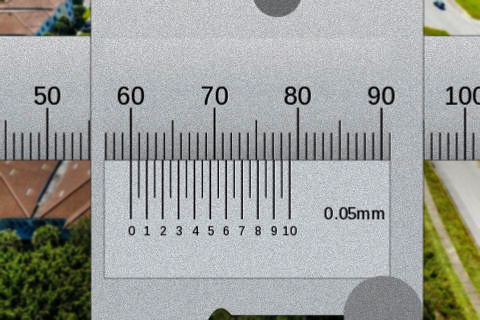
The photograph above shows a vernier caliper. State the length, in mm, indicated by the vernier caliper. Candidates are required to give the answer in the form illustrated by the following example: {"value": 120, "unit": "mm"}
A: {"value": 60.0, "unit": "mm"}
